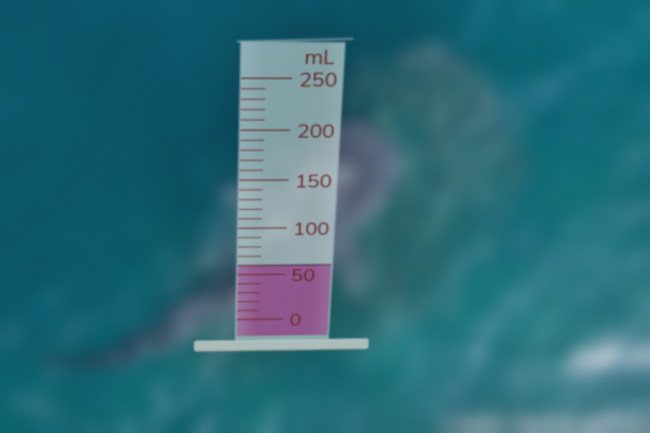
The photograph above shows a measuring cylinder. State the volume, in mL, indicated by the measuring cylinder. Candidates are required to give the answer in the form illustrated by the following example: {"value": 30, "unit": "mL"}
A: {"value": 60, "unit": "mL"}
